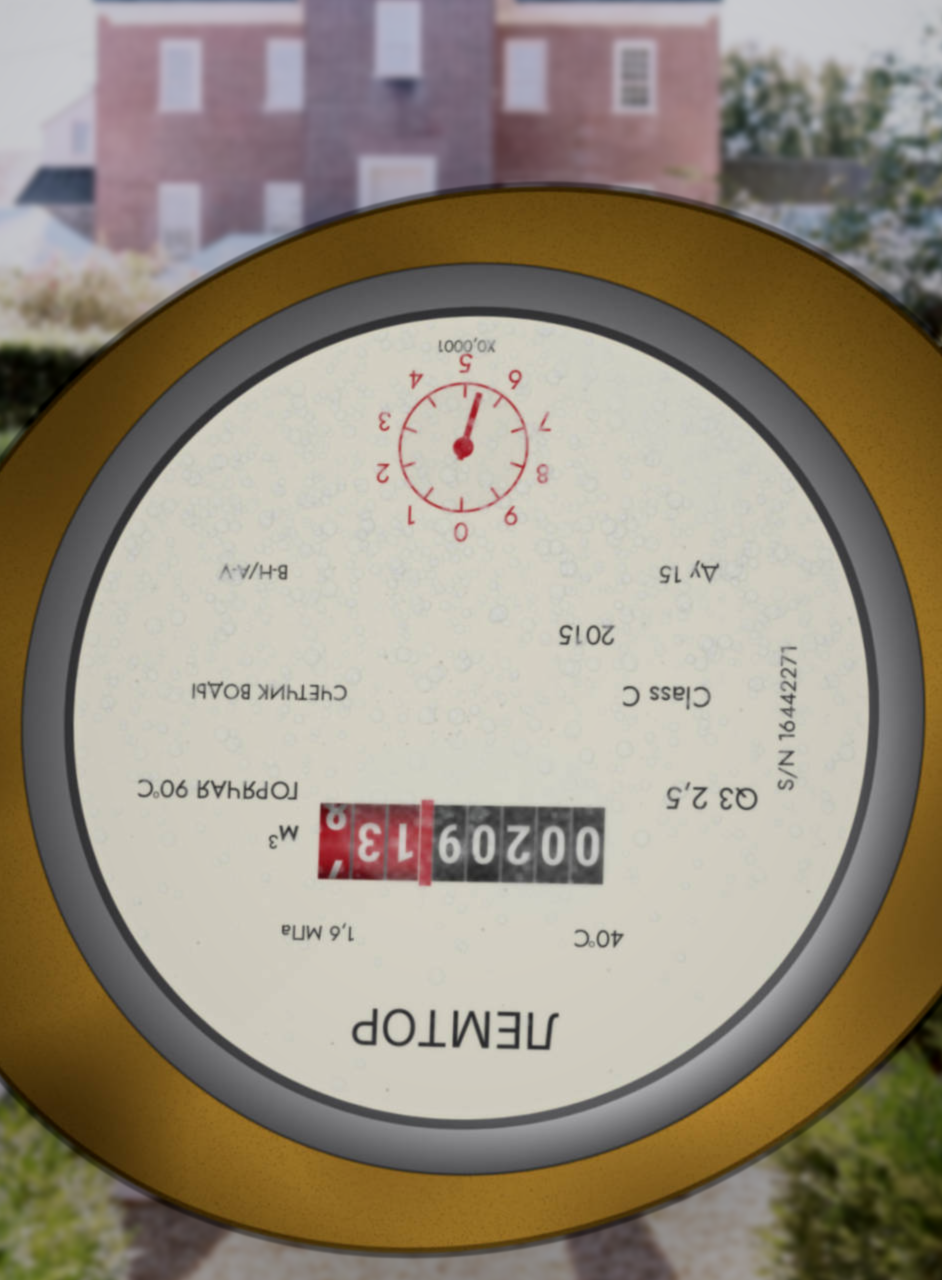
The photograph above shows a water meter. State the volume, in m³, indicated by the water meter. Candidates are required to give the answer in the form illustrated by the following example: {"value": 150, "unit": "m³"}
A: {"value": 209.1375, "unit": "m³"}
